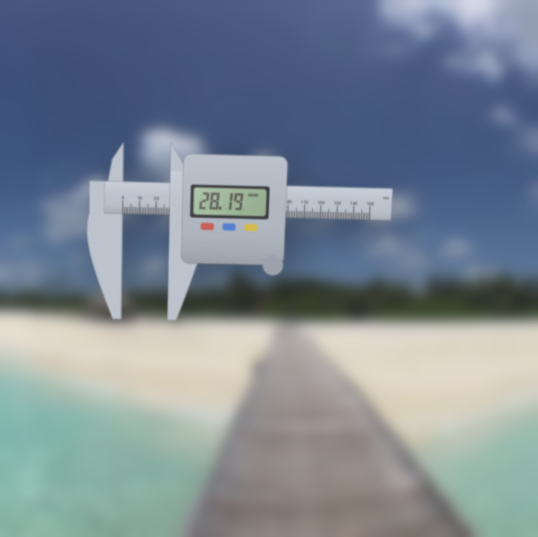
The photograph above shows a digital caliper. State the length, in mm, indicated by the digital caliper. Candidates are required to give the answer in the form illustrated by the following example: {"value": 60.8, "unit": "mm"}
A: {"value": 28.19, "unit": "mm"}
